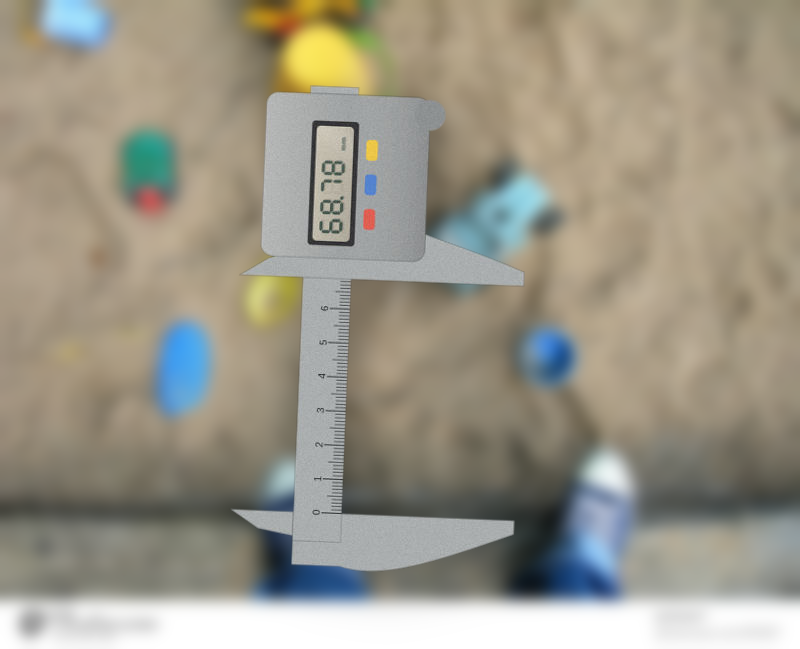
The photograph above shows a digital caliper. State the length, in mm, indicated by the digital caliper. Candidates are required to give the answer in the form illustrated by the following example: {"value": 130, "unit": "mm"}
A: {"value": 68.78, "unit": "mm"}
